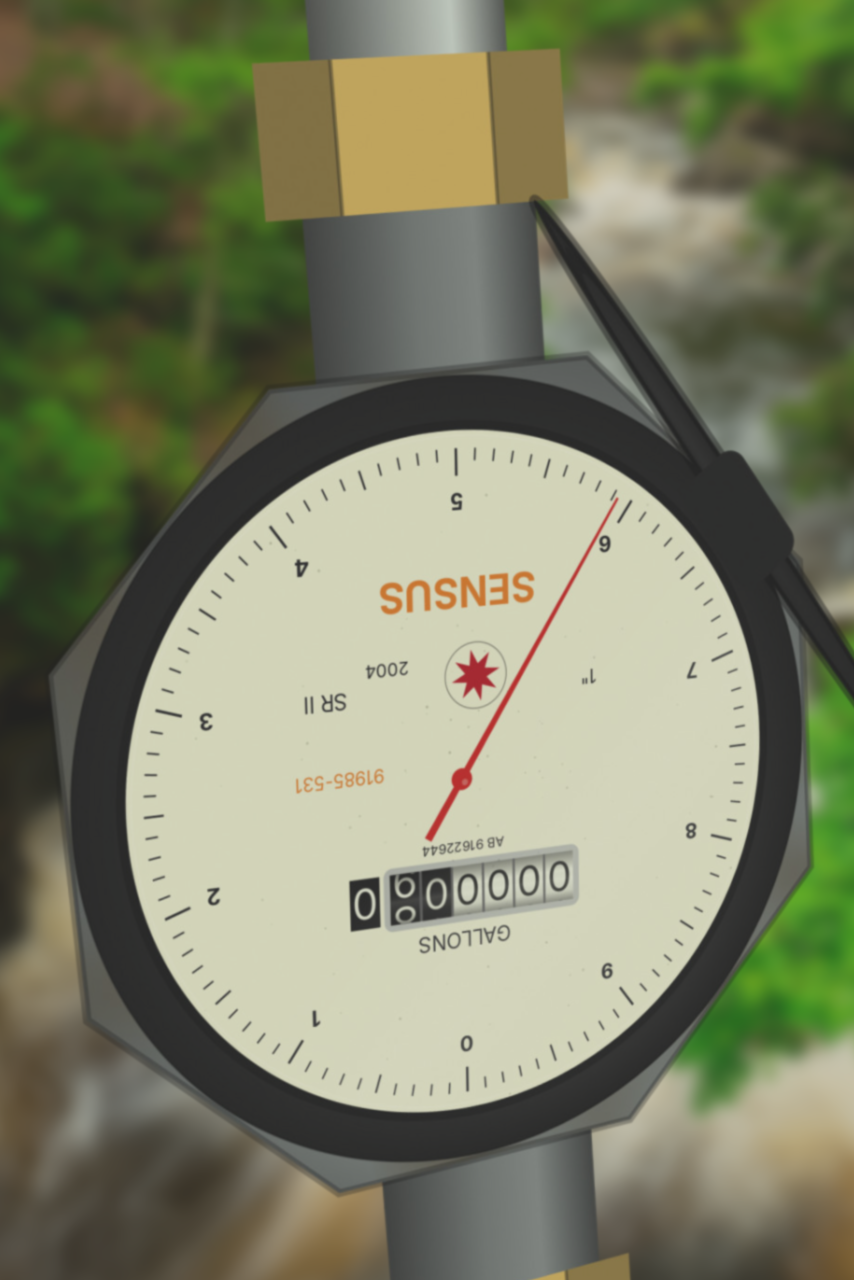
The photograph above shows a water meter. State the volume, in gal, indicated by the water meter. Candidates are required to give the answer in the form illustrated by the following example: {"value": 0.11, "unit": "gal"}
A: {"value": 85.9, "unit": "gal"}
